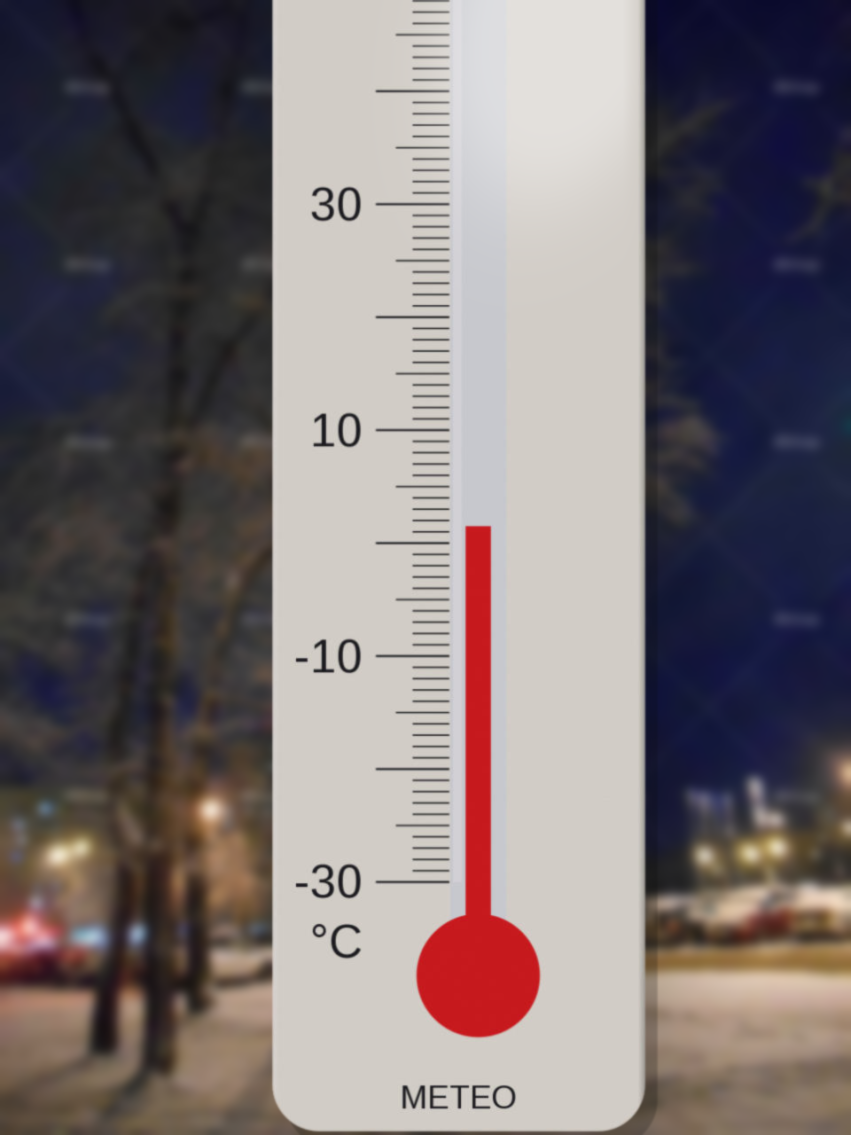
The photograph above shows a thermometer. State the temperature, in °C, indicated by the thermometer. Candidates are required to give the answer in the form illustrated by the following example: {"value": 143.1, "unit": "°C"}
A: {"value": 1.5, "unit": "°C"}
